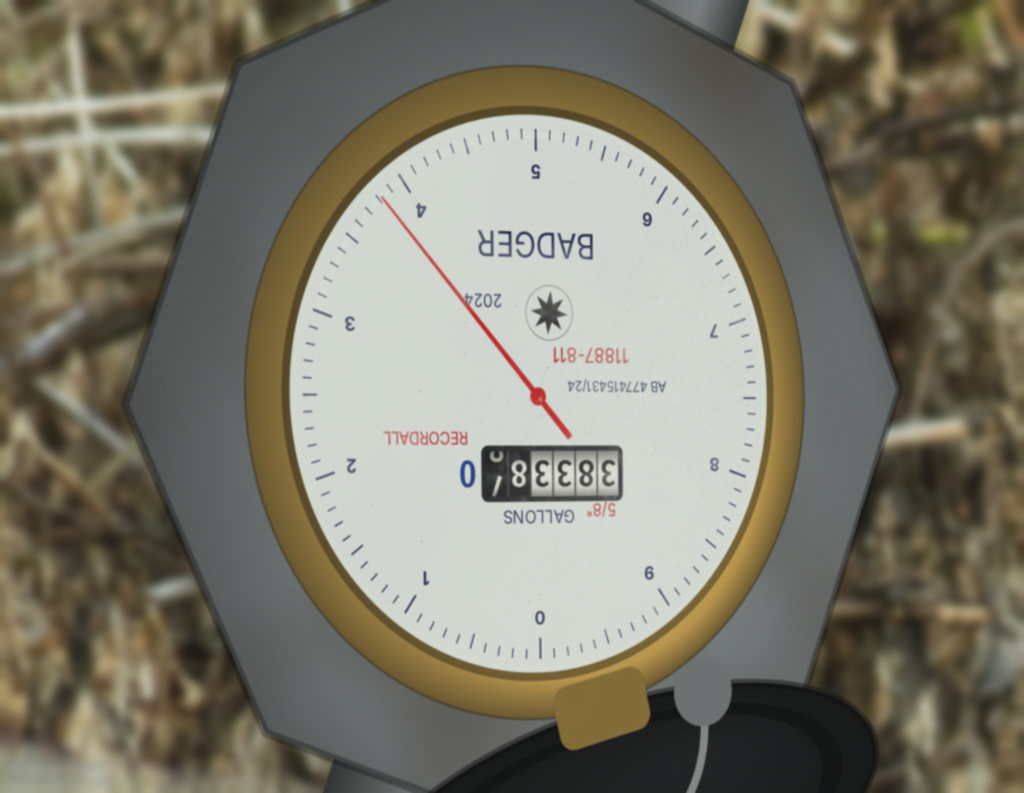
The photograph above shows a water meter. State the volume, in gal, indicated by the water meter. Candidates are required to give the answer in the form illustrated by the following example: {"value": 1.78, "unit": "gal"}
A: {"value": 3833873.8, "unit": "gal"}
